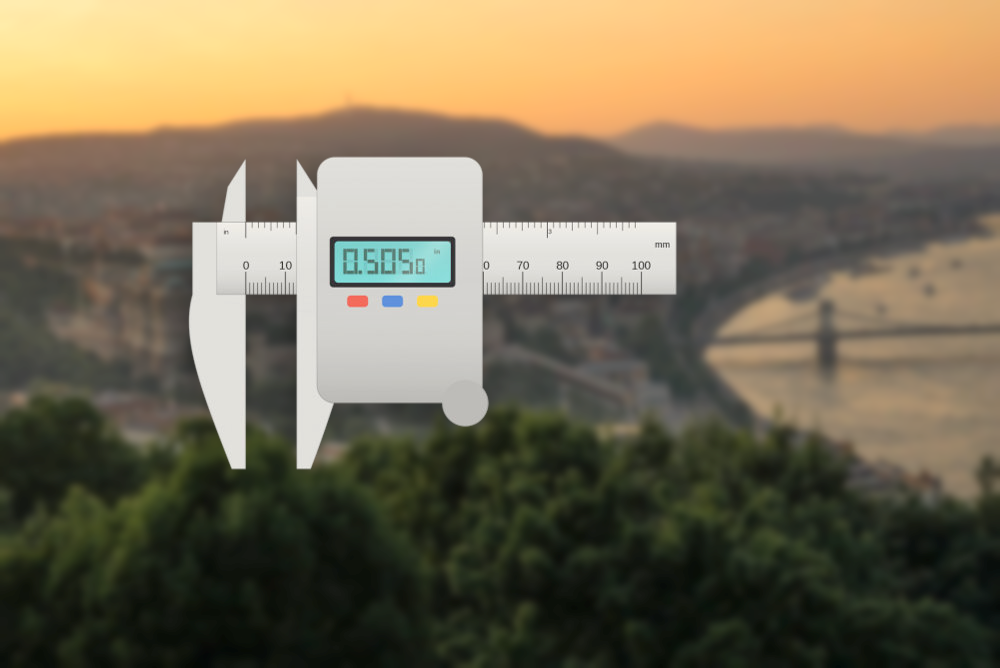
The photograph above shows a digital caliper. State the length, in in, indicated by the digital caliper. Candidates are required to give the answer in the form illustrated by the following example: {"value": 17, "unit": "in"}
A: {"value": 0.5050, "unit": "in"}
